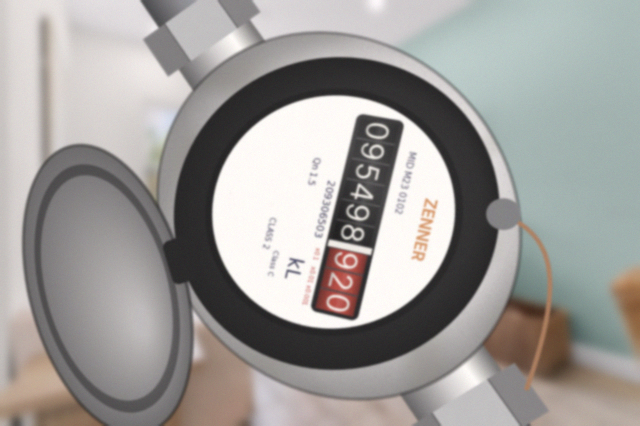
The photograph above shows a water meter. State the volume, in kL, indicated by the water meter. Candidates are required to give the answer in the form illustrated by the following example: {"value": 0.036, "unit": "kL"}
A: {"value": 95498.920, "unit": "kL"}
